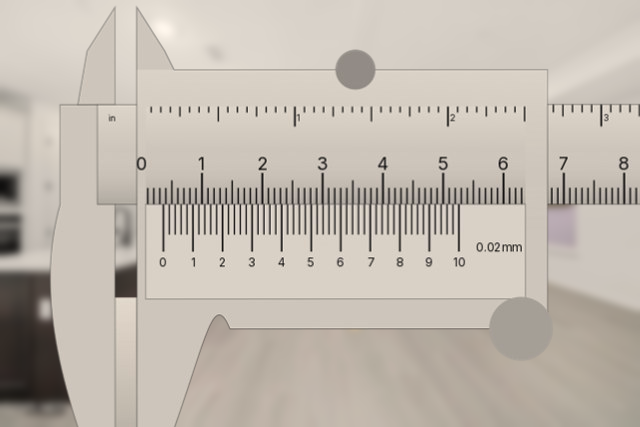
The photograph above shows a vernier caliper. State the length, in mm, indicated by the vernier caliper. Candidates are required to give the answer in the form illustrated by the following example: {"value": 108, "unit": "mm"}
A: {"value": 3.6, "unit": "mm"}
